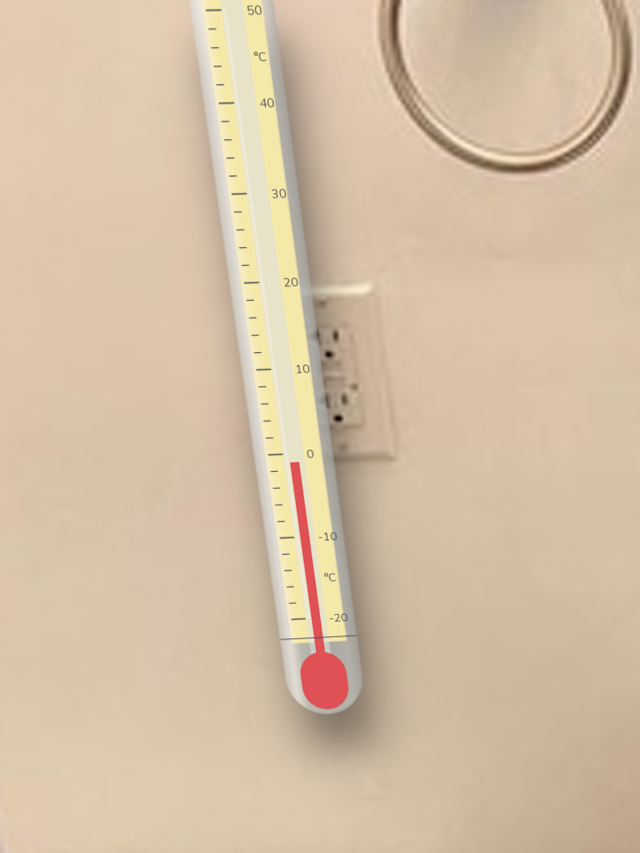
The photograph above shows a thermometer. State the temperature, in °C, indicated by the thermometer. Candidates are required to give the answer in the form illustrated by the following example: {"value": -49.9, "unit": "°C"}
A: {"value": -1, "unit": "°C"}
